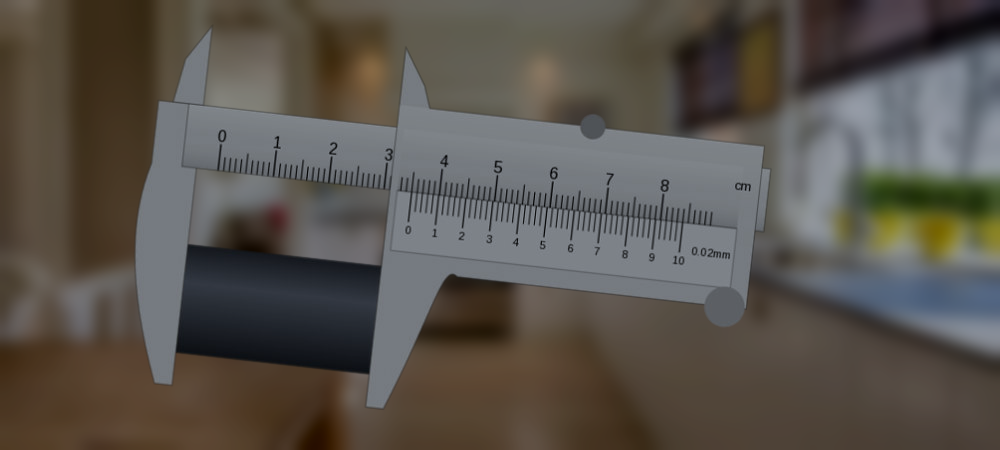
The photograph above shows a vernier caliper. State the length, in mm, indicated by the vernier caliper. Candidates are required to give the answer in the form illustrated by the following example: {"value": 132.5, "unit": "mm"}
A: {"value": 35.0, "unit": "mm"}
